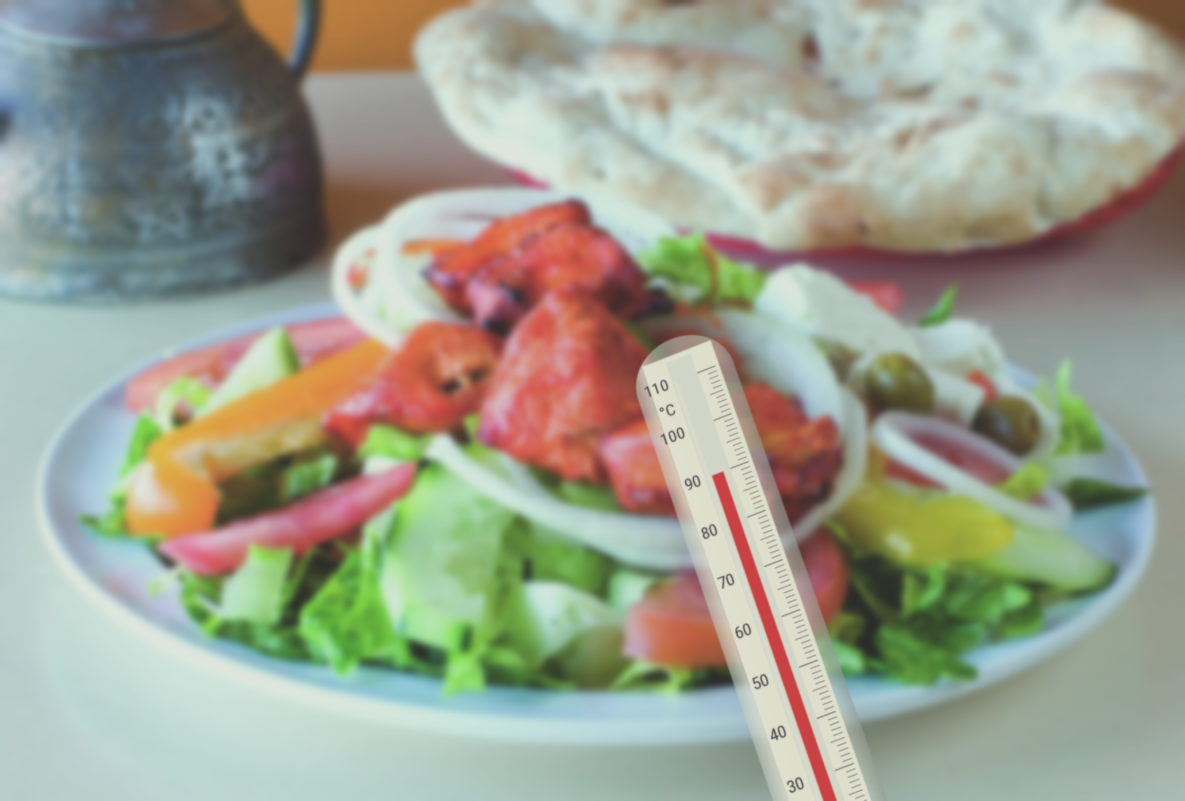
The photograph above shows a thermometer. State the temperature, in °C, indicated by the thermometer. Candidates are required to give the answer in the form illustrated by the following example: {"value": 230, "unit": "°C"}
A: {"value": 90, "unit": "°C"}
